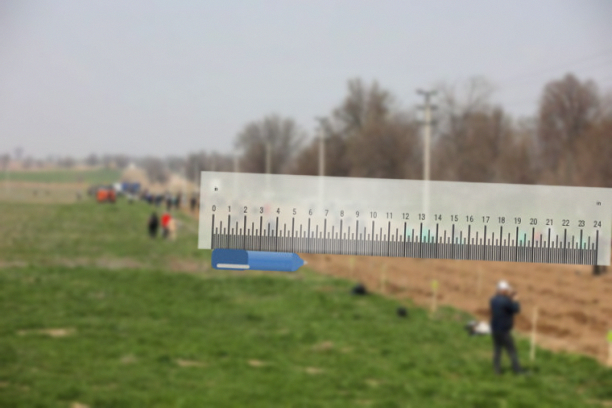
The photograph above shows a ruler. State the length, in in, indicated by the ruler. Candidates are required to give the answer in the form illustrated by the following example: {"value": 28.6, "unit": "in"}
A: {"value": 6, "unit": "in"}
